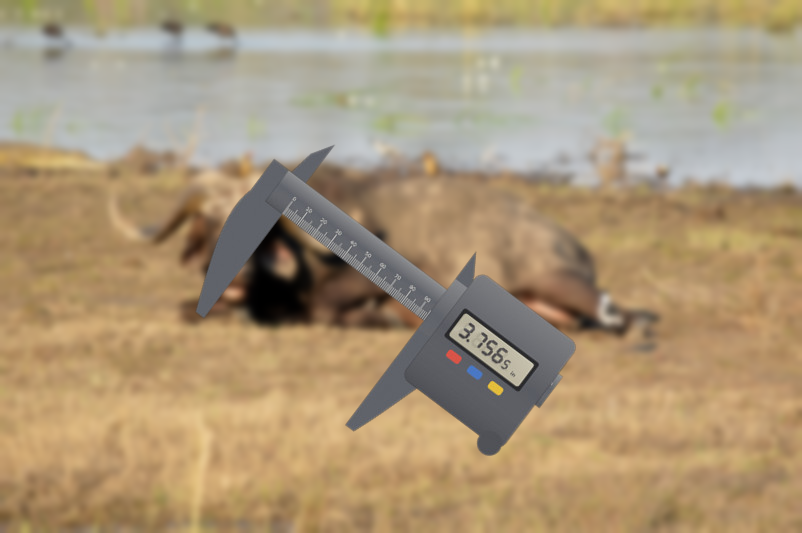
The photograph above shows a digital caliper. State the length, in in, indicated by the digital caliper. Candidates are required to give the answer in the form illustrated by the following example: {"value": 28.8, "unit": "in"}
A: {"value": 3.7565, "unit": "in"}
